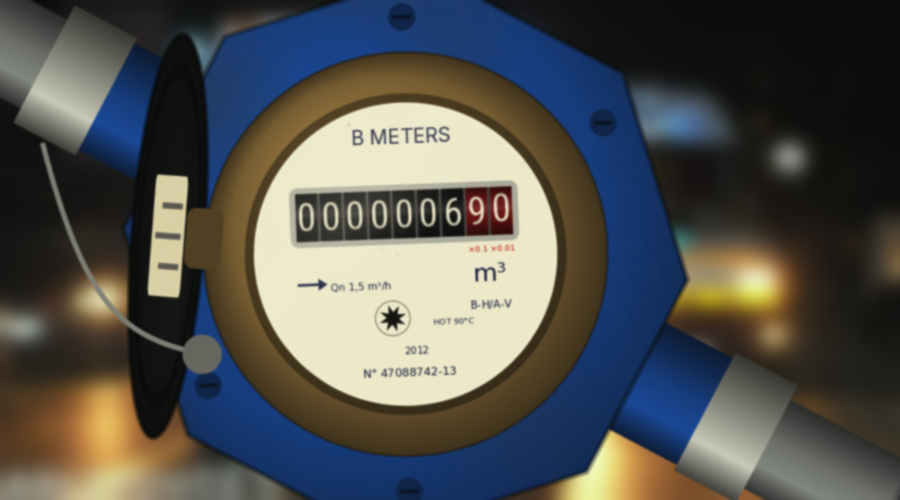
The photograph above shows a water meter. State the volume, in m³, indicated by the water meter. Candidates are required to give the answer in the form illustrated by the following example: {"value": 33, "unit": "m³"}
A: {"value": 6.90, "unit": "m³"}
